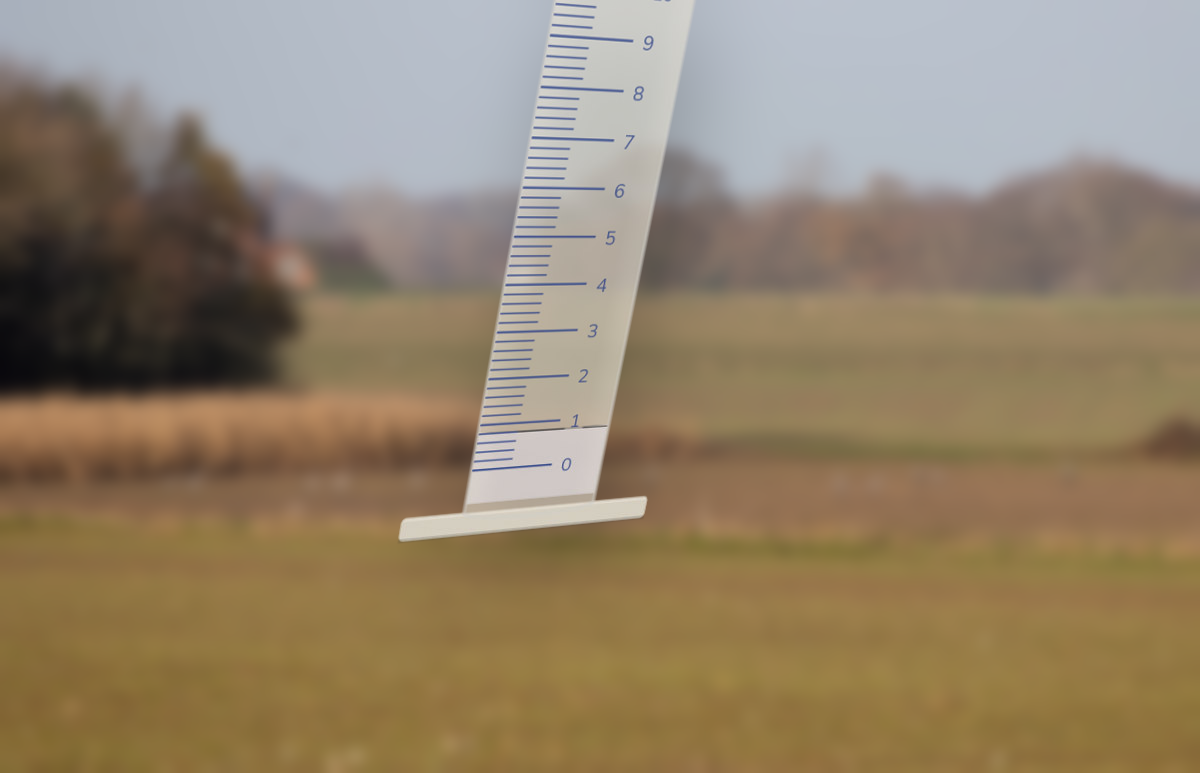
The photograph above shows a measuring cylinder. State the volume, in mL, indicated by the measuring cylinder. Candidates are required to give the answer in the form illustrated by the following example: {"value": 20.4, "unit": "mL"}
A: {"value": 0.8, "unit": "mL"}
